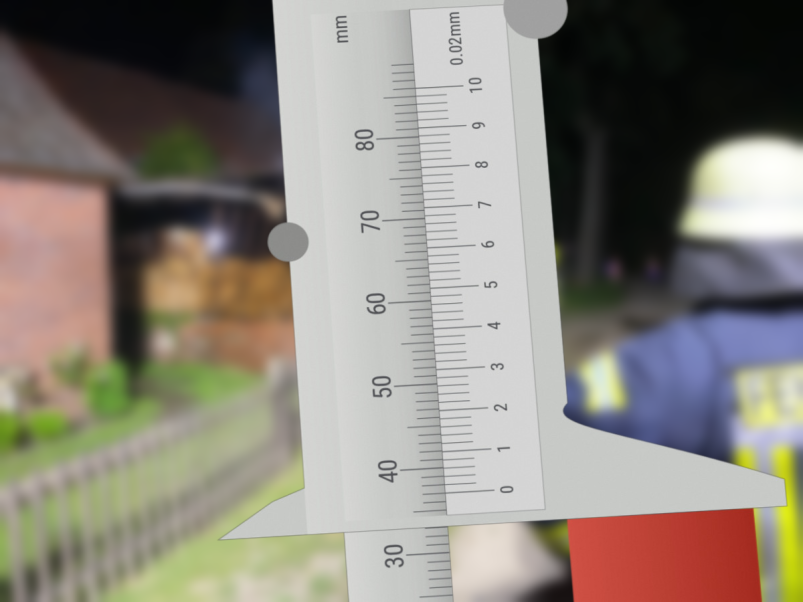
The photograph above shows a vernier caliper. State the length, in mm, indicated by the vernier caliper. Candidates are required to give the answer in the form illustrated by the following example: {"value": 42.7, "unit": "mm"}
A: {"value": 37.0, "unit": "mm"}
